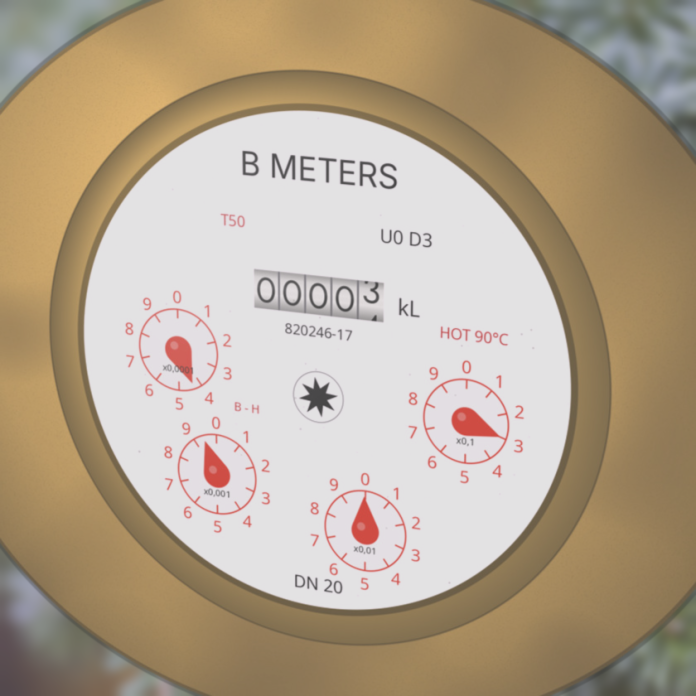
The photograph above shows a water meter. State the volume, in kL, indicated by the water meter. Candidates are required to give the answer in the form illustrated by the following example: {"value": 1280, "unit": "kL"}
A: {"value": 3.2994, "unit": "kL"}
